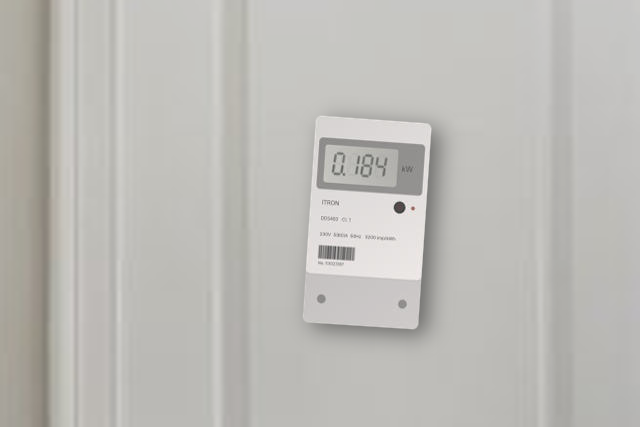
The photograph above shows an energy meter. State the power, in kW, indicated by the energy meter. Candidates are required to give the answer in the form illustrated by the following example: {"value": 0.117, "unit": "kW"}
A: {"value": 0.184, "unit": "kW"}
